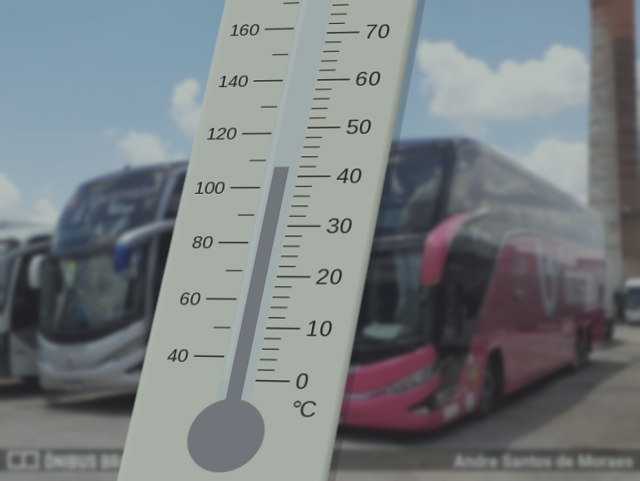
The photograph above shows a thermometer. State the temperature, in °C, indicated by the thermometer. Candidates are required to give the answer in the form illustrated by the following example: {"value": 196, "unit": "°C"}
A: {"value": 42, "unit": "°C"}
